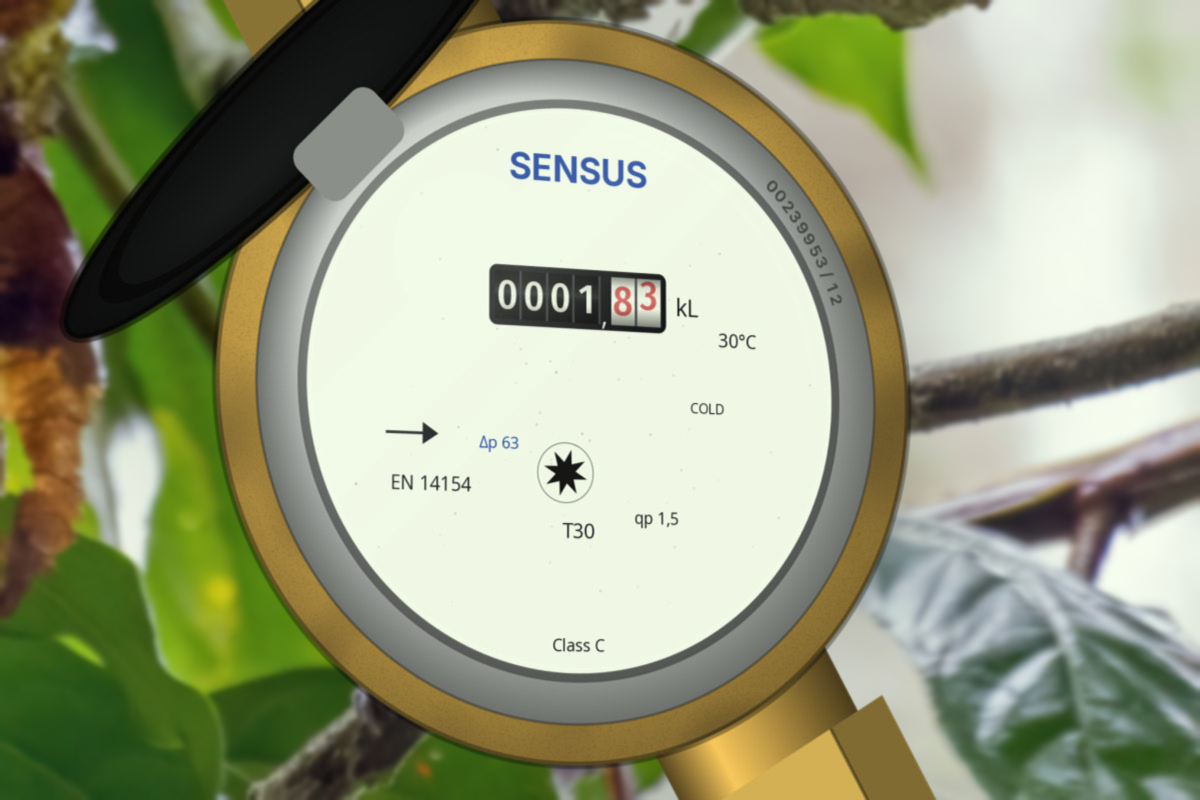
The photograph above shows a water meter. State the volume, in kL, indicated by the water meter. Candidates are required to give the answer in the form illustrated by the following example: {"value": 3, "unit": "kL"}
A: {"value": 1.83, "unit": "kL"}
